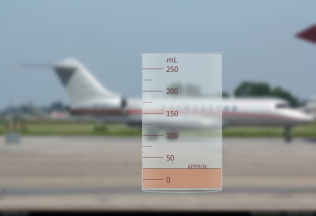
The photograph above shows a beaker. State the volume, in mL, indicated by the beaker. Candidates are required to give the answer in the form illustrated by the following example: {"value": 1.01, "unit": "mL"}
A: {"value": 25, "unit": "mL"}
